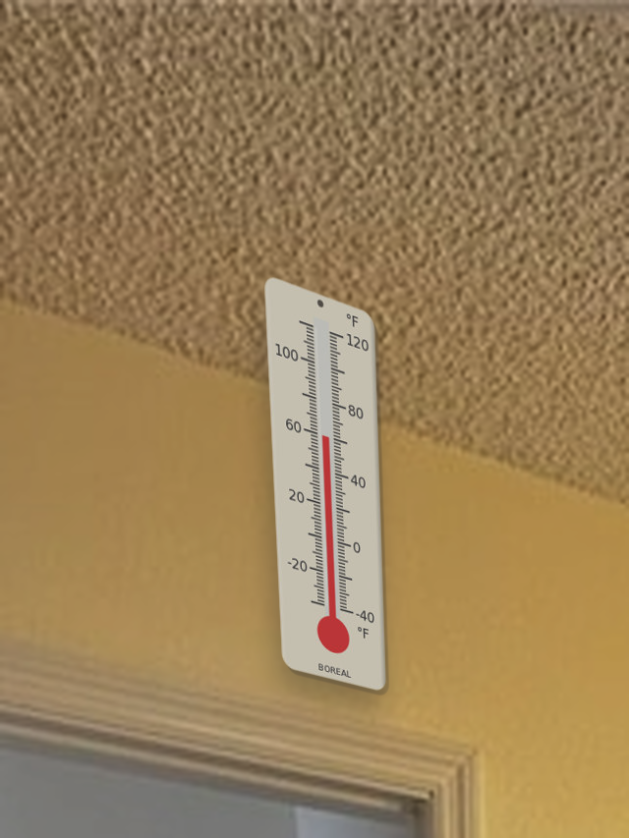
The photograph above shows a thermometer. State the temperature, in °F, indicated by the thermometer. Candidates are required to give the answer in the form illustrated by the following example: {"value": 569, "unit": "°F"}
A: {"value": 60, "unit": "°F"}
